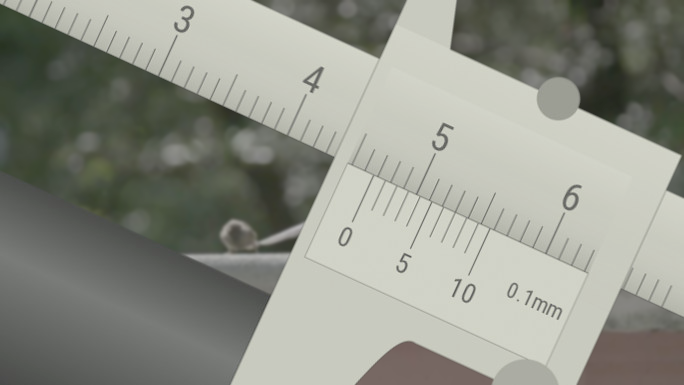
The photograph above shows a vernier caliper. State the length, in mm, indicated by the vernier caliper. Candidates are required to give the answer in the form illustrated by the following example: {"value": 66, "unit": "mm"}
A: {"value": 46.7, "unit": "mm"}
